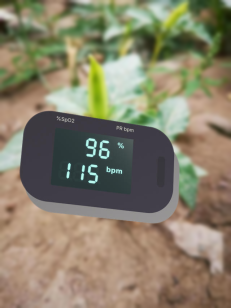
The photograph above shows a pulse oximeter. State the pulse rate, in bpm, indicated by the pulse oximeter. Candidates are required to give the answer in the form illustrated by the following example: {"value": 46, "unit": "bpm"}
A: {"value": 115, "unit": "bpm"}
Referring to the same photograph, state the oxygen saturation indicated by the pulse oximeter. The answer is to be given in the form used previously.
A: {"value": 96, "unit": "%"}
